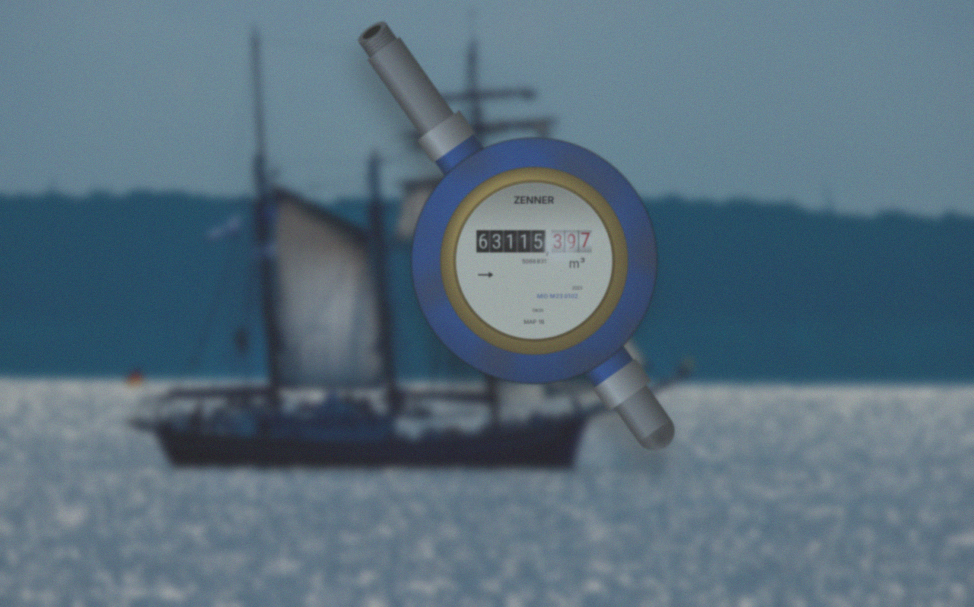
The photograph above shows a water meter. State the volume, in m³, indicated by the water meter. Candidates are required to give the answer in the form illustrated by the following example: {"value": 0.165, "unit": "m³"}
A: {"value": 63115.397, "unit": "m³"}
